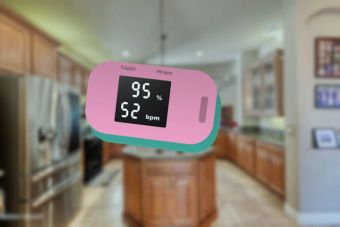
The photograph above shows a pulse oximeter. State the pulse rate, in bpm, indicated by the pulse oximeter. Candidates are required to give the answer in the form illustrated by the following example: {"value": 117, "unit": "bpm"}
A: {"value": 52, "unit": "bpm"}
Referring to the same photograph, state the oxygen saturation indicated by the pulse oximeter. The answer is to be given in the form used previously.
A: {"value": 95, "unit": "%"}
